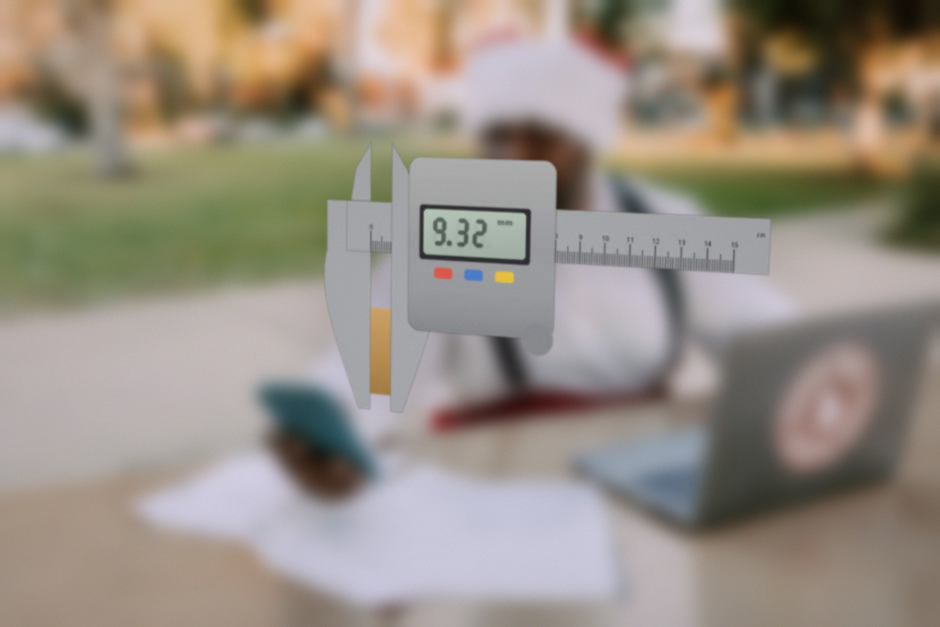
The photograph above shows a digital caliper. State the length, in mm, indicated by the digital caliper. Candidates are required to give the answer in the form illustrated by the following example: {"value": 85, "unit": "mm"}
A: {"value": 9.32, "unit": "mm"}
